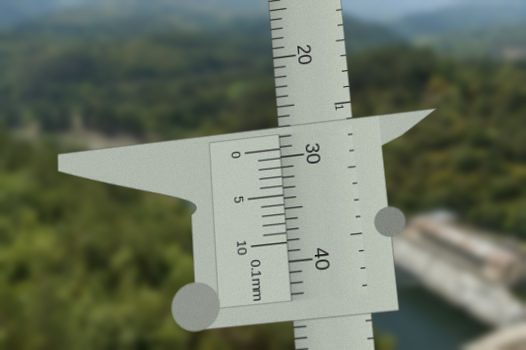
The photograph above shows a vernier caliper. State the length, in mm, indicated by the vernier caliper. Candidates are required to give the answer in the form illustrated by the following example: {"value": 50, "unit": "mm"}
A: {"value": 29.2, "unit": "mm"}
